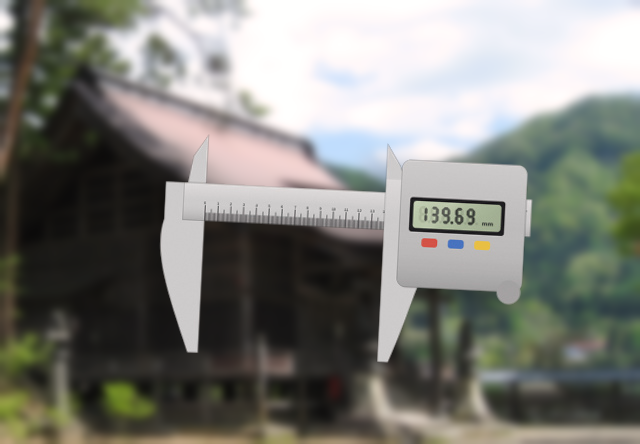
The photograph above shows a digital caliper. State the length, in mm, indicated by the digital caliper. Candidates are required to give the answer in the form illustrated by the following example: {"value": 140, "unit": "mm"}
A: {"value": 139.69, "unit": "mm"}
